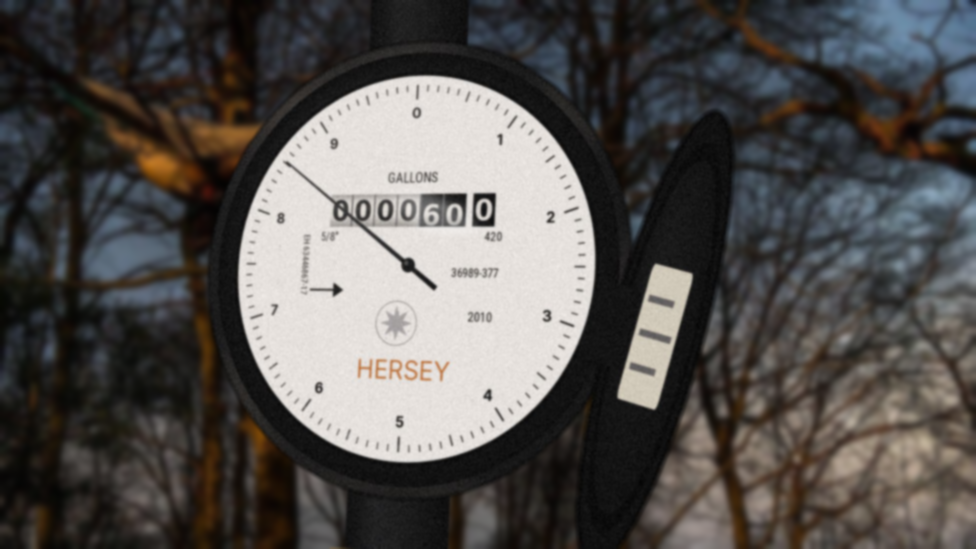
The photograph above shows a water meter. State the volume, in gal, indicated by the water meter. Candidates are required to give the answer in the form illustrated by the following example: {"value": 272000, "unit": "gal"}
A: {"value": 598.5, "unit": "gal"}
